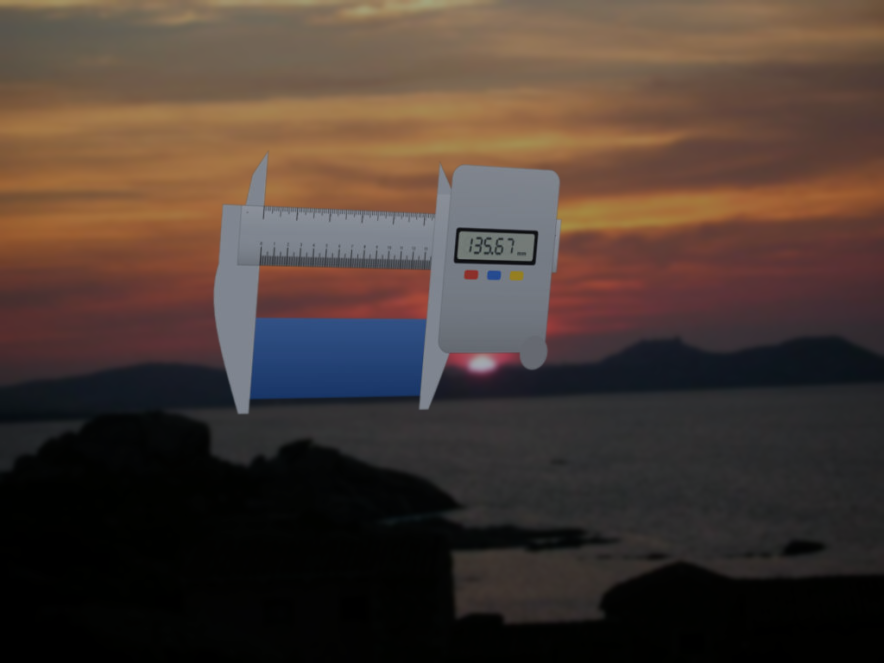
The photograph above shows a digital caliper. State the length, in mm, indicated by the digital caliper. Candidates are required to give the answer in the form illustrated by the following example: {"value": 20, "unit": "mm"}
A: {"value": 135.67, "unit": "mm"}
